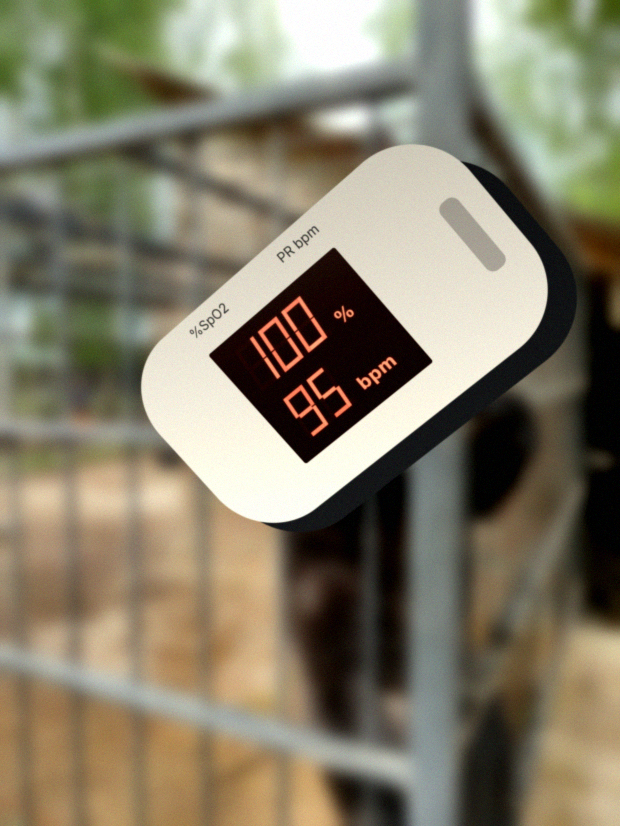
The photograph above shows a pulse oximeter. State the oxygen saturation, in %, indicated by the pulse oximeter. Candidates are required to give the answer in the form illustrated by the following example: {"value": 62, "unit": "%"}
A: {"value": 100, "unit": "%"}
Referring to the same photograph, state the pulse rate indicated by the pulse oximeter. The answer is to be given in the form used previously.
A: {"value": 95, "unit": "bpm"}
